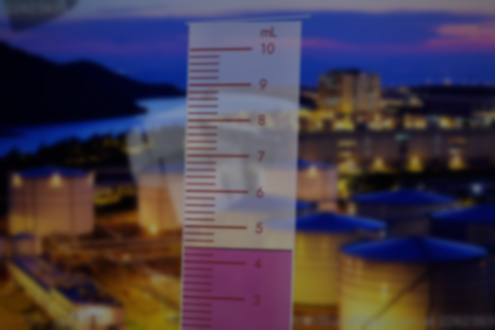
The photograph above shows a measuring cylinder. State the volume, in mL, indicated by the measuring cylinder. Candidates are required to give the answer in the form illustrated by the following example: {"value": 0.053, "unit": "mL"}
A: {"value": 4.4, "unit": "mL"}
